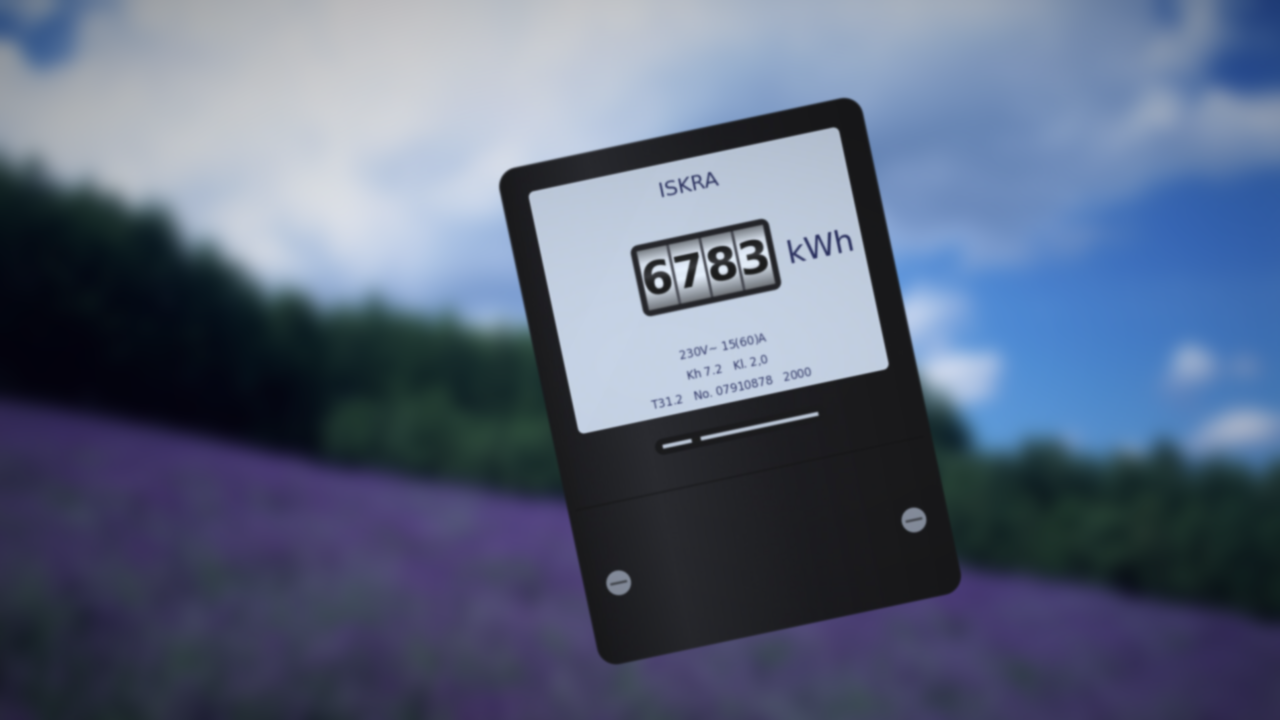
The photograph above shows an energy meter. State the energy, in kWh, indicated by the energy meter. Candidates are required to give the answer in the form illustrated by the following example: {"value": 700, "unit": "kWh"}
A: {"value": 6783, "unit": "kWh"}
